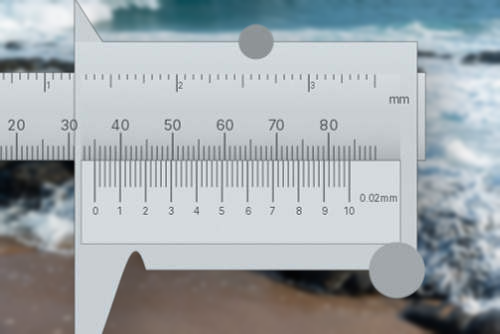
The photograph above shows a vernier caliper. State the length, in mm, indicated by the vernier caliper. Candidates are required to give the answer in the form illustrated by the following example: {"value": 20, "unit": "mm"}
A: {"value": 35.0, "unit": "mm"}
